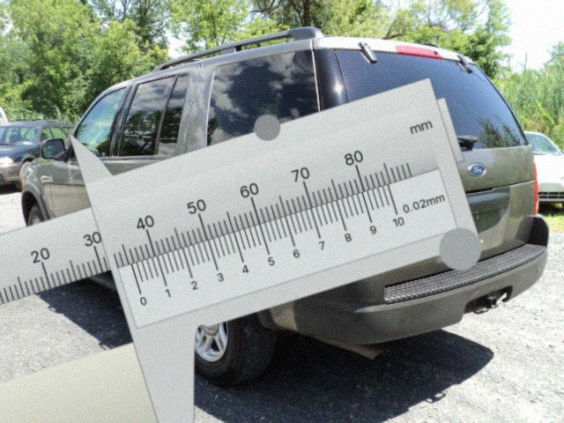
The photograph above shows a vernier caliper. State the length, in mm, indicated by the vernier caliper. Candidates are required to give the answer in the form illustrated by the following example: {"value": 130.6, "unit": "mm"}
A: {"value": 35.5, "unit": "mm"}
